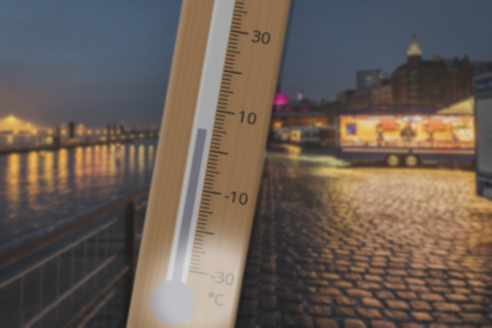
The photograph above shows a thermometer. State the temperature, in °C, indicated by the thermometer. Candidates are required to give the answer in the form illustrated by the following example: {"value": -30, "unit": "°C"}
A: {"value": 5, "unit": "°C"}
